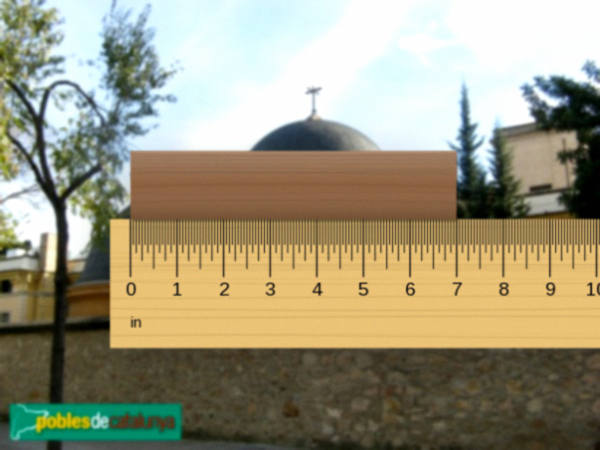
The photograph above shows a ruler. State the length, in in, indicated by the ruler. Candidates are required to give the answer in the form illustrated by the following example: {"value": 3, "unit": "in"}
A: {"value": 7, "unit": "in"}
